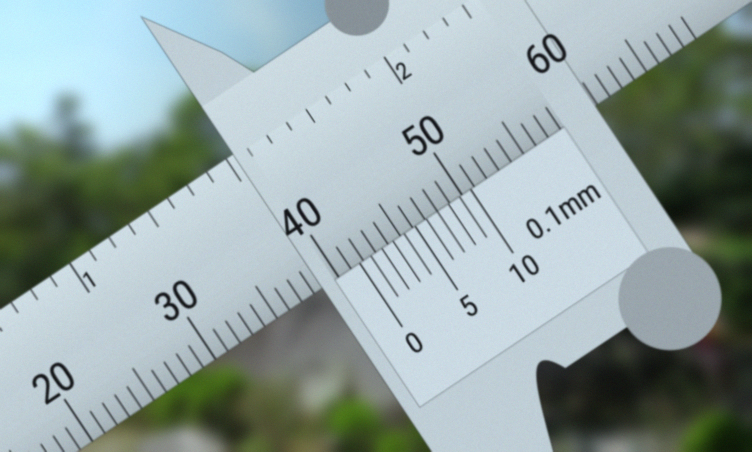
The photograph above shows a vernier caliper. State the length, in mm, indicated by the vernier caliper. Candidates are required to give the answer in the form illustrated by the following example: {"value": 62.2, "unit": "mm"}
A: {"value": 41.7, "unit": "mm"}
